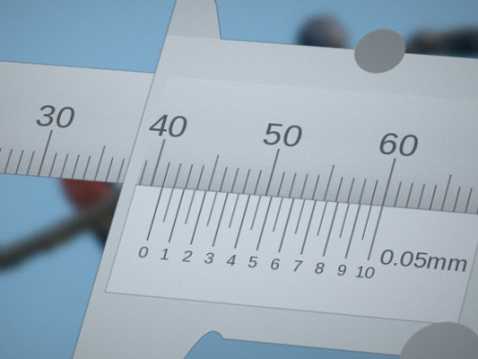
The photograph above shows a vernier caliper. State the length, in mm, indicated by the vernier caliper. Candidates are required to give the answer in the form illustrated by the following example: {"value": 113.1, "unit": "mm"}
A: {"value": 41.0, "unit": "mm"}
